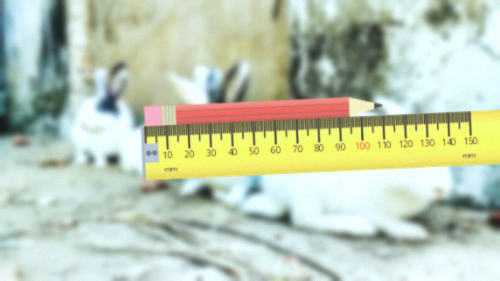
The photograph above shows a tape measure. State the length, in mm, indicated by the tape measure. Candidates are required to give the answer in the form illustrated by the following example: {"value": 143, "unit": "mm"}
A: {"value": 110, "unit": "mm"}
